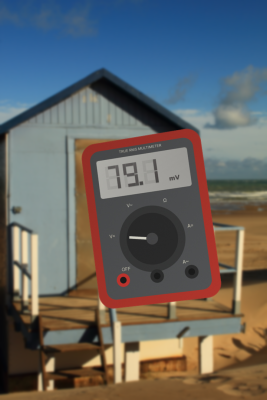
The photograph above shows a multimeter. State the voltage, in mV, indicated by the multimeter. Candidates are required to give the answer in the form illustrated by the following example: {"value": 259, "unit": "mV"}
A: {"value": 79.1, "unit": "mV"}
